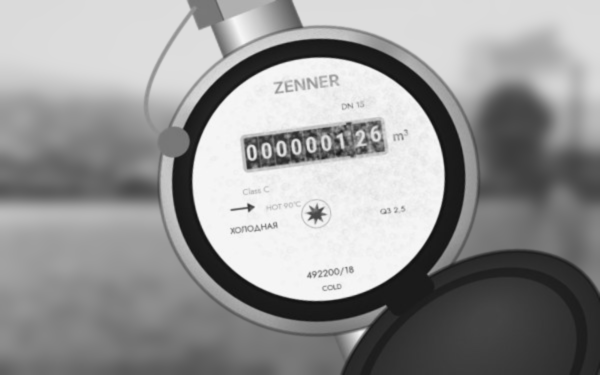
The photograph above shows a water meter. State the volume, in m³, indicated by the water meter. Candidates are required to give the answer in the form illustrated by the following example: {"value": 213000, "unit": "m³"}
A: {"value": 1.26, "unit": "m³"}
